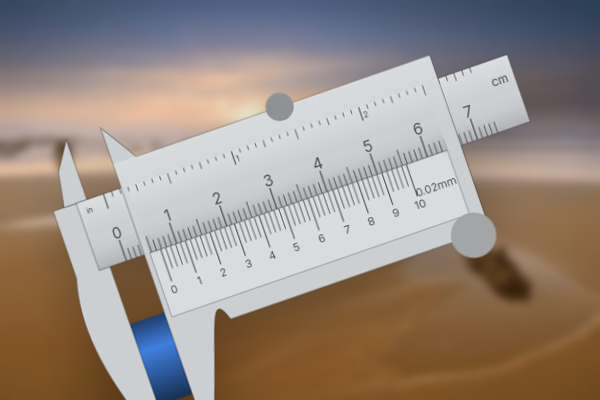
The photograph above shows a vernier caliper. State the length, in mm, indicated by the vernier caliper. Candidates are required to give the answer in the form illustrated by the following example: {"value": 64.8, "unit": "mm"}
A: {"value": 6.8, "unit": "mm"}
